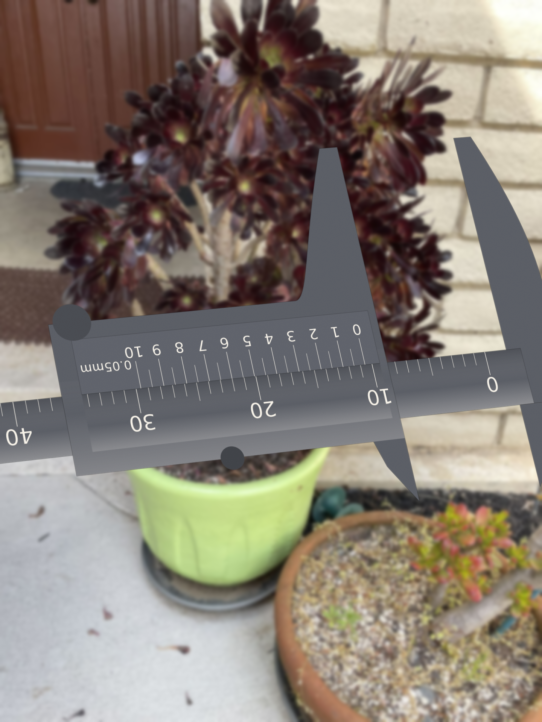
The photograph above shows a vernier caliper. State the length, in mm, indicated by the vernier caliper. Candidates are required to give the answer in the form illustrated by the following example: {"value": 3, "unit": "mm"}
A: {"value": 10.6, "unit": "mm"}
